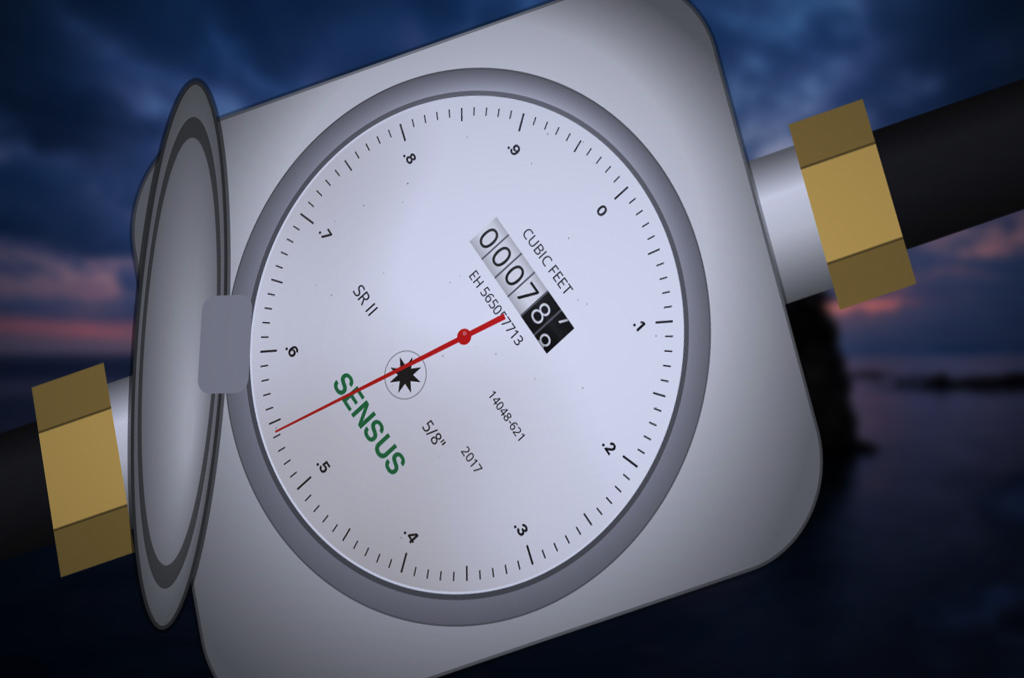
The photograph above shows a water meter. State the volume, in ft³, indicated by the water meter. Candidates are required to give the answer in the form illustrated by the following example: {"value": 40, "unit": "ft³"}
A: {"value": 787.54, "unit": "ft³"}
